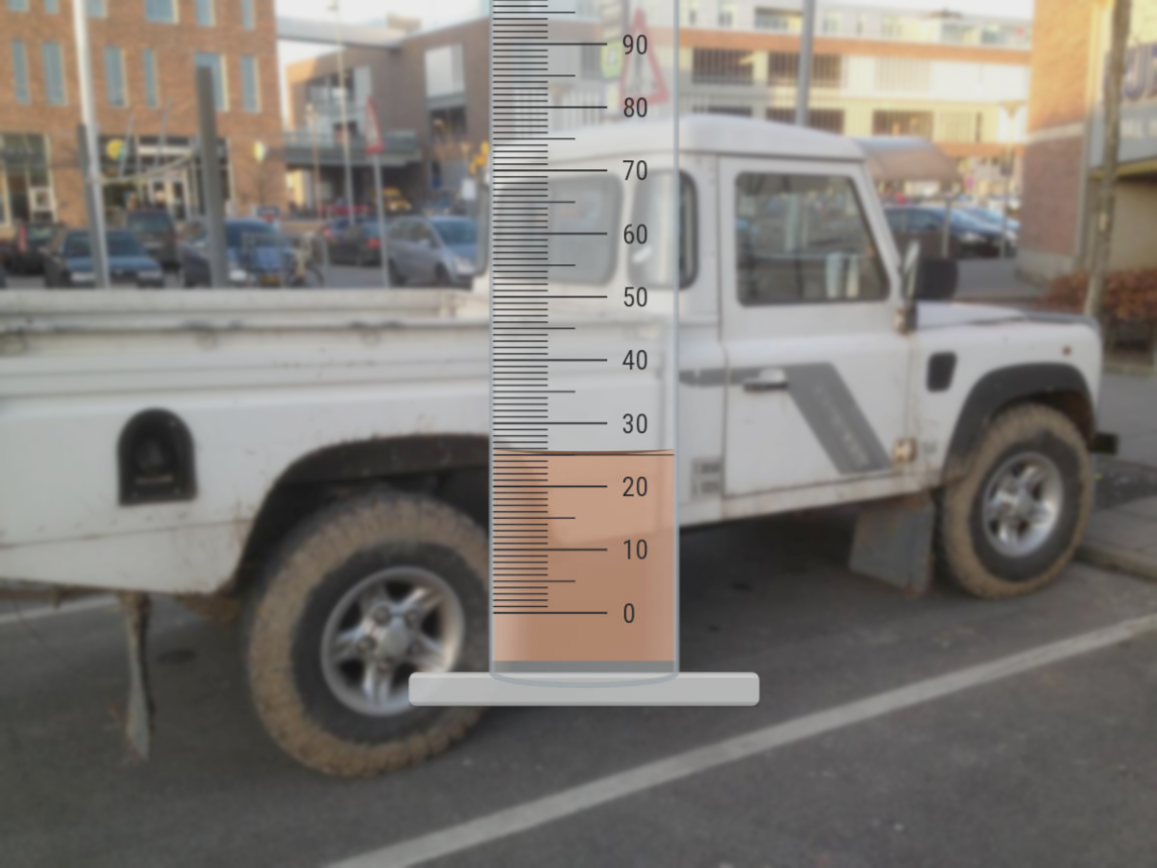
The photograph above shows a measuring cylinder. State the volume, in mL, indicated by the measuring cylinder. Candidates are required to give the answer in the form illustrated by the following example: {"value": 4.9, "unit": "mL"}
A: {"value": 25, "unit": "mL"}
